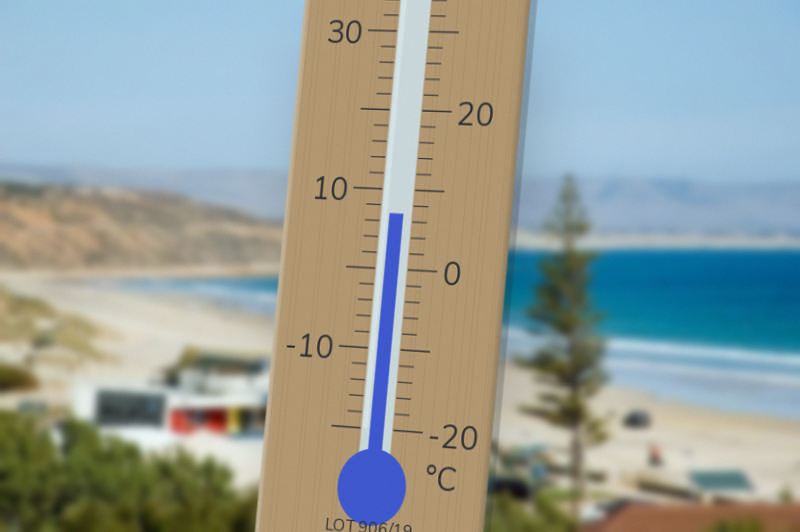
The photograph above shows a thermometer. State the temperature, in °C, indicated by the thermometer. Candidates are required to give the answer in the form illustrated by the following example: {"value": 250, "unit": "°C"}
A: {"value": 7, "unit": "°C"}
